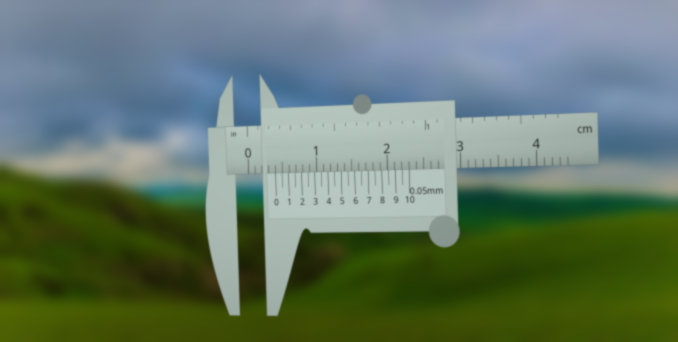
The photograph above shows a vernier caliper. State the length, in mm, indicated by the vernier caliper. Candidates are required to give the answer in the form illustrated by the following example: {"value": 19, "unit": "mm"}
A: {"value": 4.0, "unit": "mm"}
